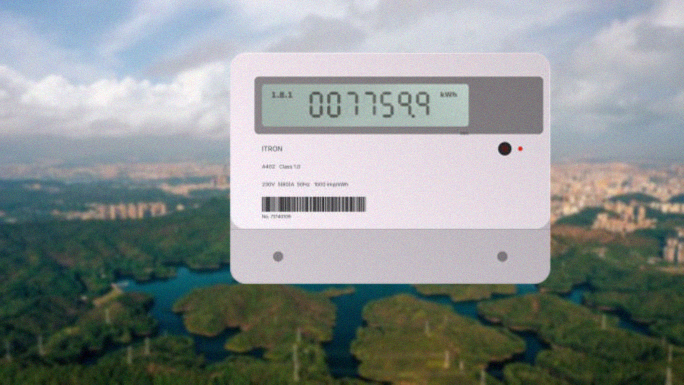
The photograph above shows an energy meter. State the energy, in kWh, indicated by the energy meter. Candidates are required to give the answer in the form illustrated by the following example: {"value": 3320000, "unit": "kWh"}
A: {"value": 7759.9, "unit": "kWh"}
